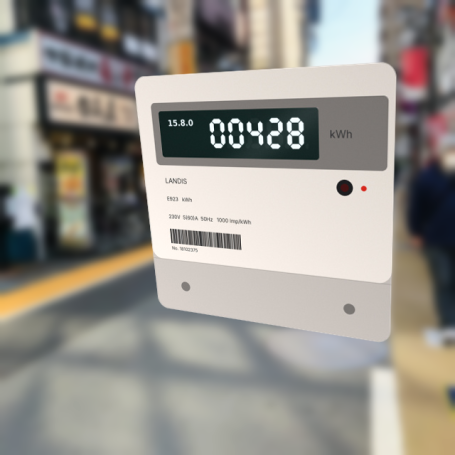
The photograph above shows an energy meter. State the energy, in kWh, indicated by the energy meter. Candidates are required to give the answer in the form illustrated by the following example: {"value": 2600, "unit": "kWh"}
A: {"value": 428, "unit": "kWh"}
